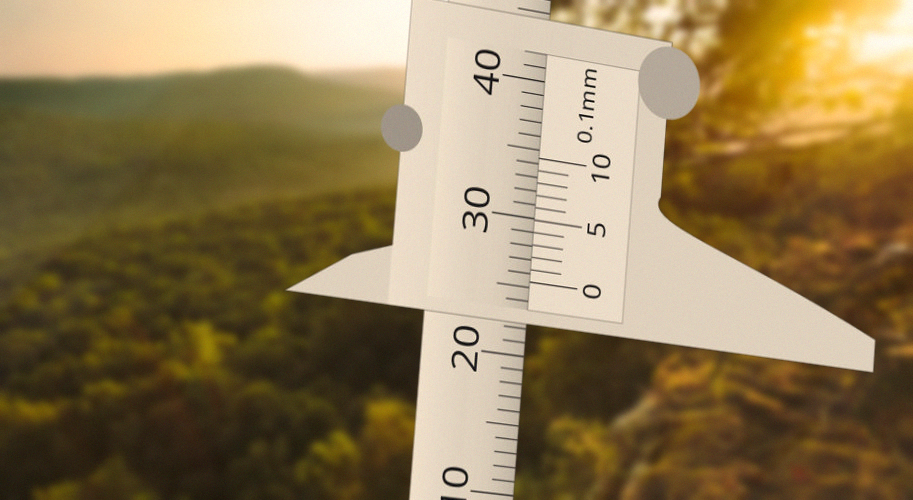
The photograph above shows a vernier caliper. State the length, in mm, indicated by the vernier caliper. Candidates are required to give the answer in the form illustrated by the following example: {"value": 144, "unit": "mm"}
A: {"value": 25.4, "unit": "mm"}
